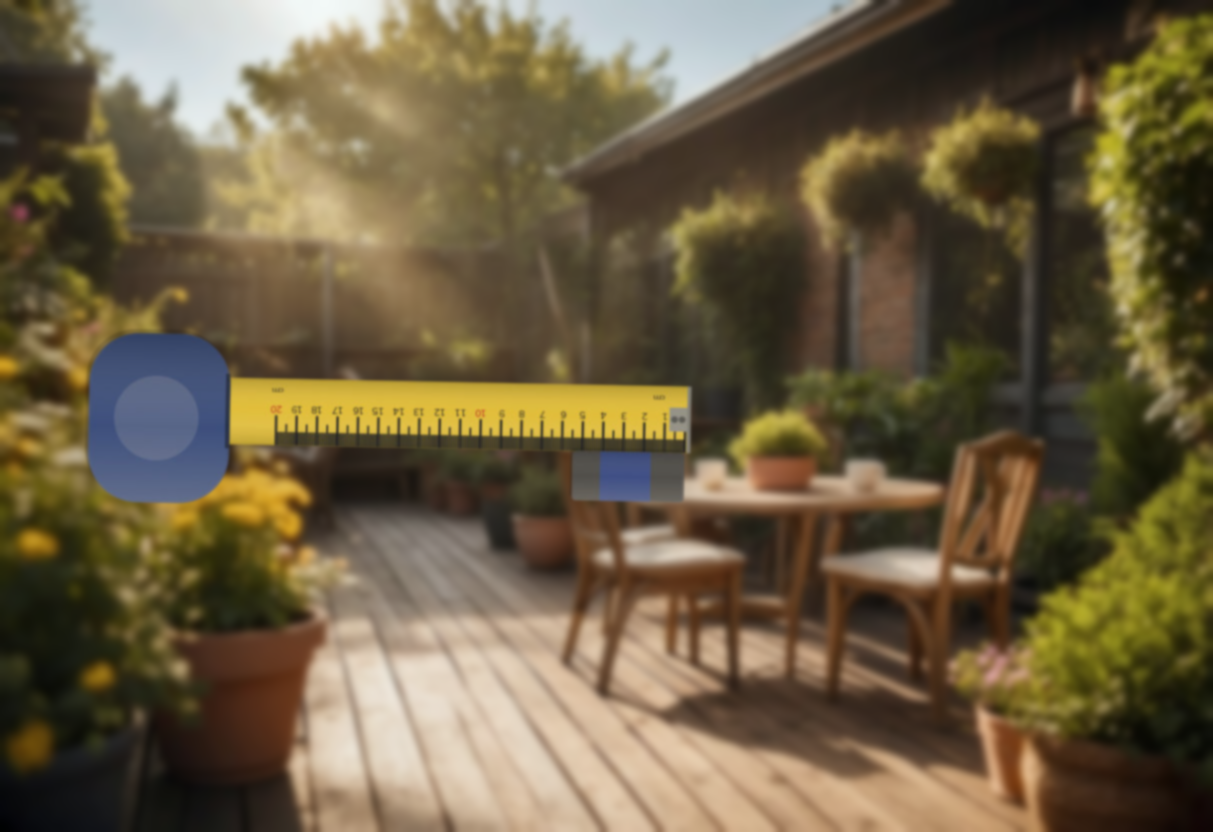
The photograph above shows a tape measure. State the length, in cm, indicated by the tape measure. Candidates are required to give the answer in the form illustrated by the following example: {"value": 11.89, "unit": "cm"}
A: {"value": 5.5, "unit": "cm"}
